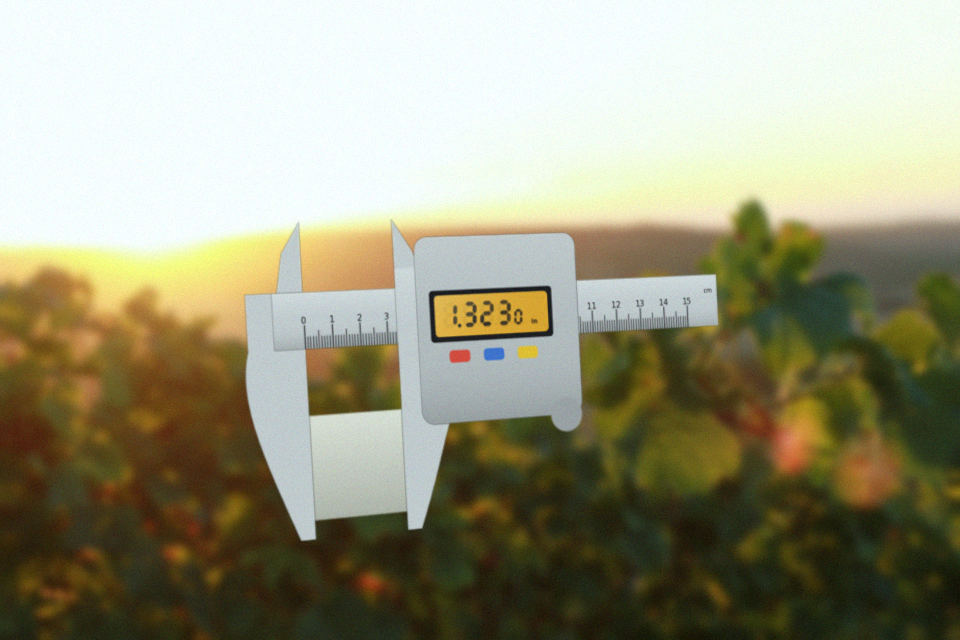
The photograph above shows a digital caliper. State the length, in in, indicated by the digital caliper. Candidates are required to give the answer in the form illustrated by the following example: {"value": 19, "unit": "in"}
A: {"value": 1.3230, "unit": "in"}
